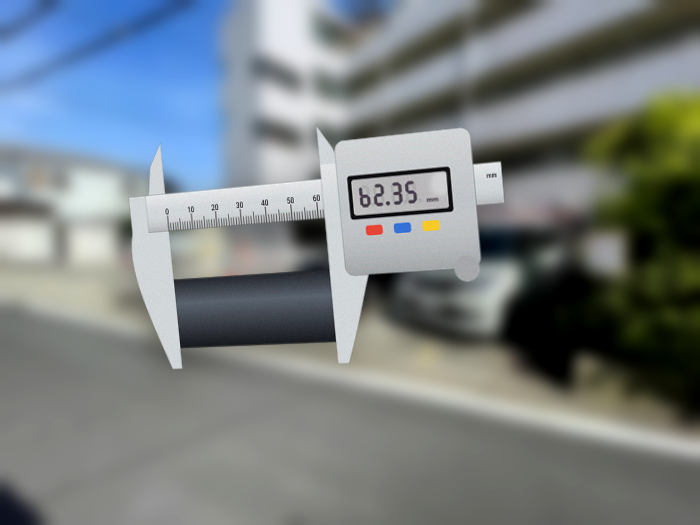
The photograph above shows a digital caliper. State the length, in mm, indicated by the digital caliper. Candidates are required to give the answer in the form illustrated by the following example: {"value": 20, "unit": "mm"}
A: {"value": 62.35, "unit": "mm"}
